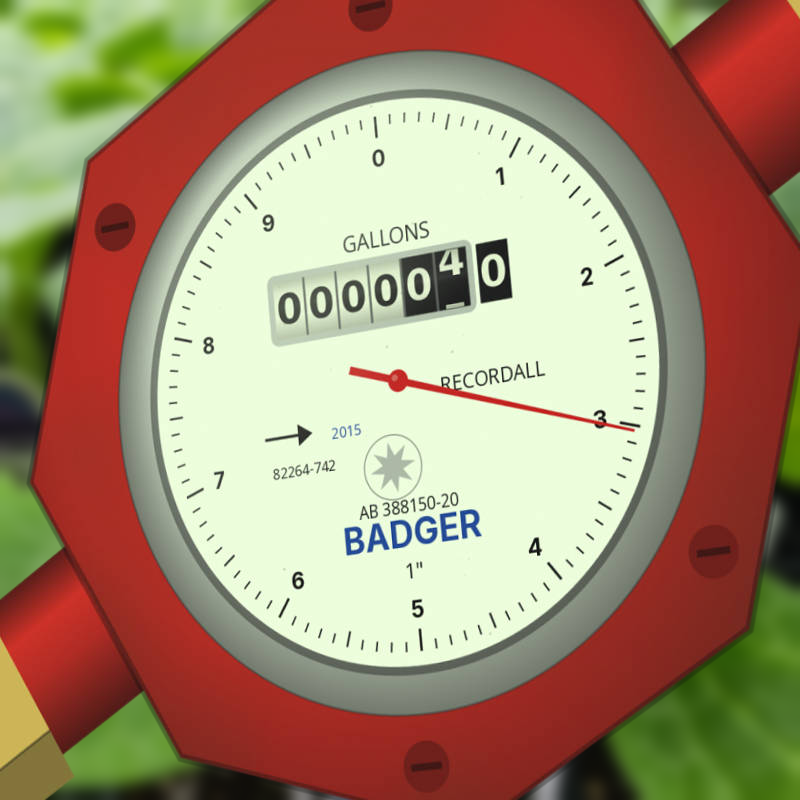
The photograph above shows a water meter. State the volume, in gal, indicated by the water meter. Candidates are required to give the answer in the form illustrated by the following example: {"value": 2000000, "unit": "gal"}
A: {"value": 43.0, "unit": "gal"}
